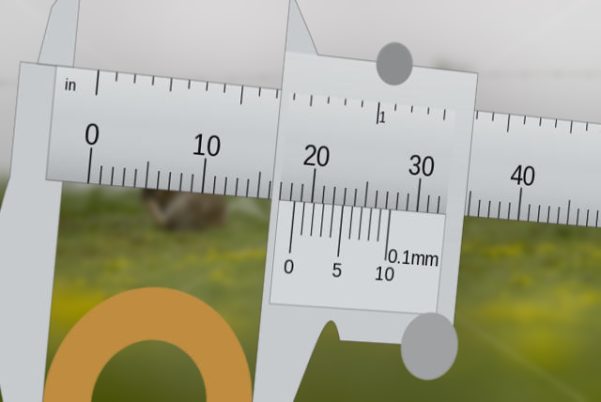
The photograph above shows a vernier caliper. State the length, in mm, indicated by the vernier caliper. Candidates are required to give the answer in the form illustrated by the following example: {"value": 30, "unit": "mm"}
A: {"value": 18.4, "unit": "mm"}
